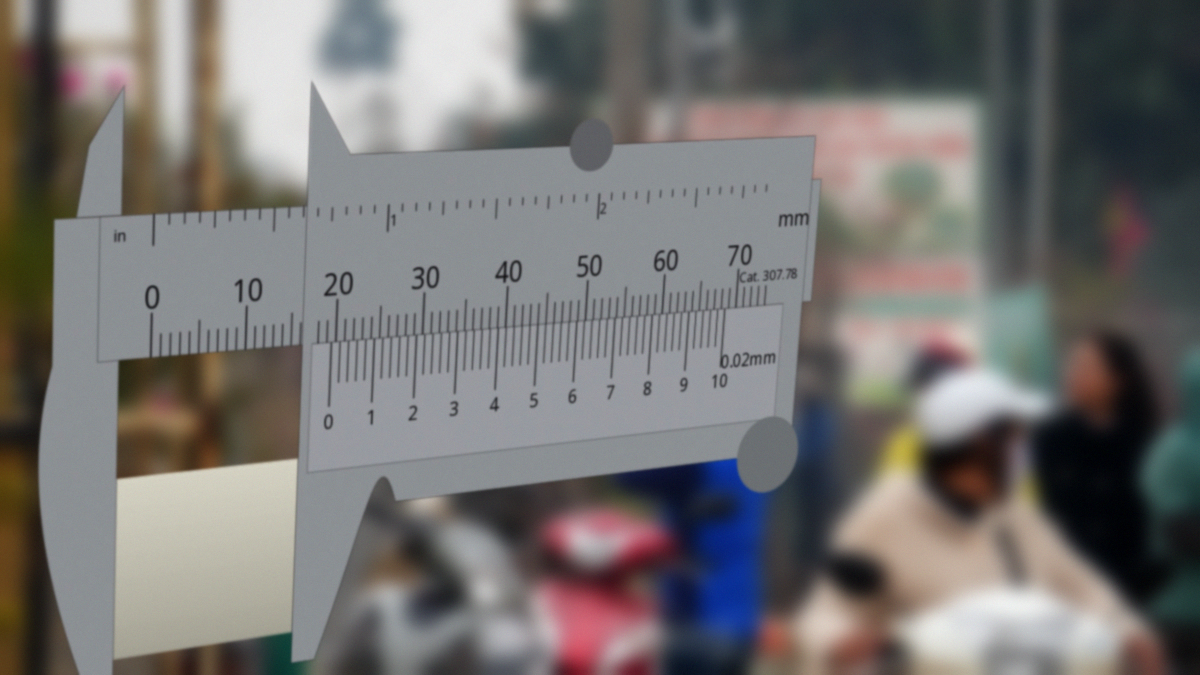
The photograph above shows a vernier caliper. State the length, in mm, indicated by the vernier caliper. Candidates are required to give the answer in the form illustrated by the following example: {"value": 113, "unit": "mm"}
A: {"value": 19.5, "unit": "mm"}
